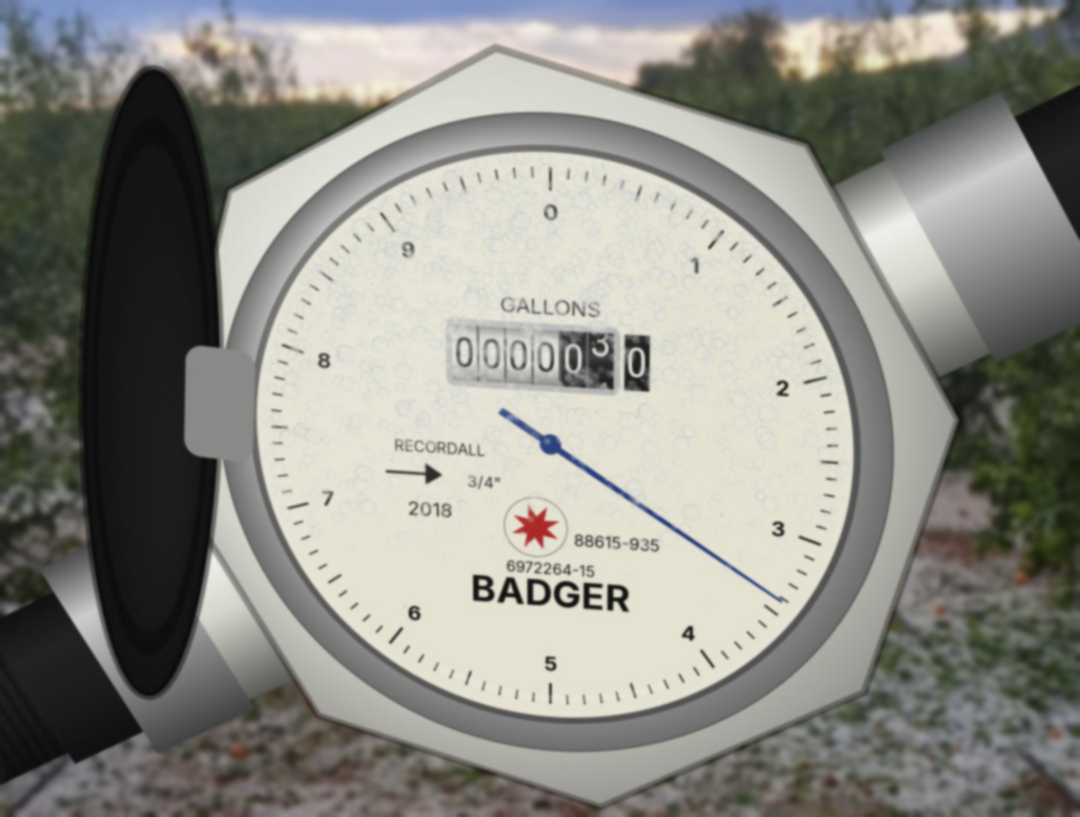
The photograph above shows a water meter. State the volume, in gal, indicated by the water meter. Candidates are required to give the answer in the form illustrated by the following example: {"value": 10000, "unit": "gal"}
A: {"value": 33.4, "unit": "gal"}
